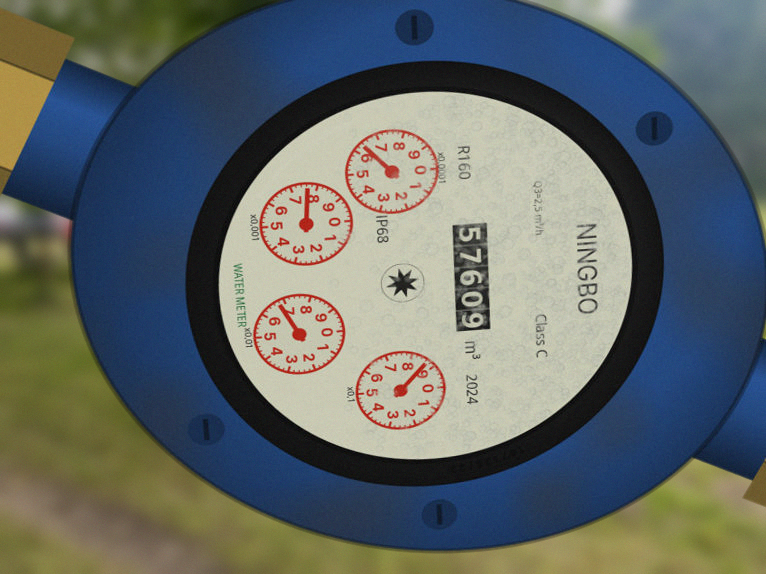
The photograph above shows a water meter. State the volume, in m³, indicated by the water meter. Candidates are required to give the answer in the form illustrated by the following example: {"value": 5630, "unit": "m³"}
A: {"value": 57609.8676, "unit": "m³"}
